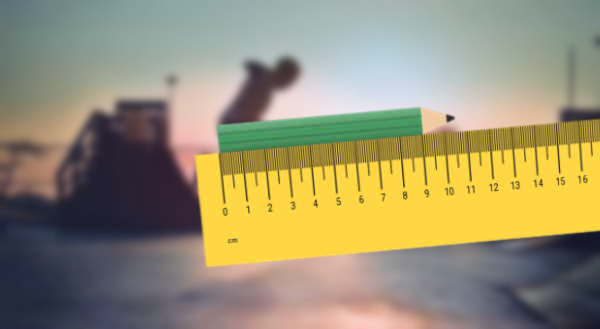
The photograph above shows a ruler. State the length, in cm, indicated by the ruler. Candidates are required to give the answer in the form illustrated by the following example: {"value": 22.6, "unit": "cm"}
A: {"value": 10.5, "unit": "cm"}
